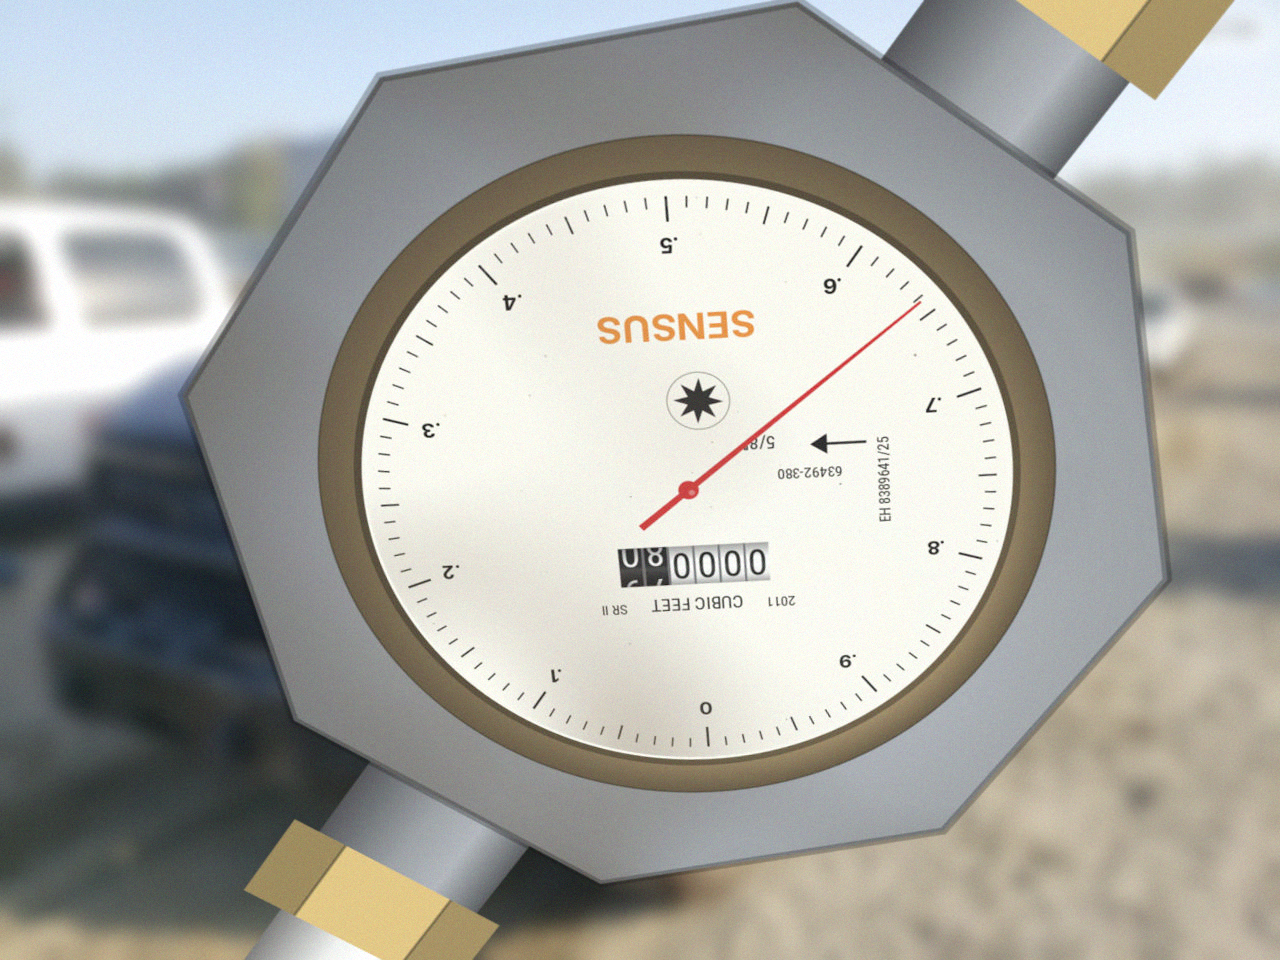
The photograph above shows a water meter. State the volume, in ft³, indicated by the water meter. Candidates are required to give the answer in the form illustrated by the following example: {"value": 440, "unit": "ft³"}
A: {"value": 79.64, "unit": "ft³"}
